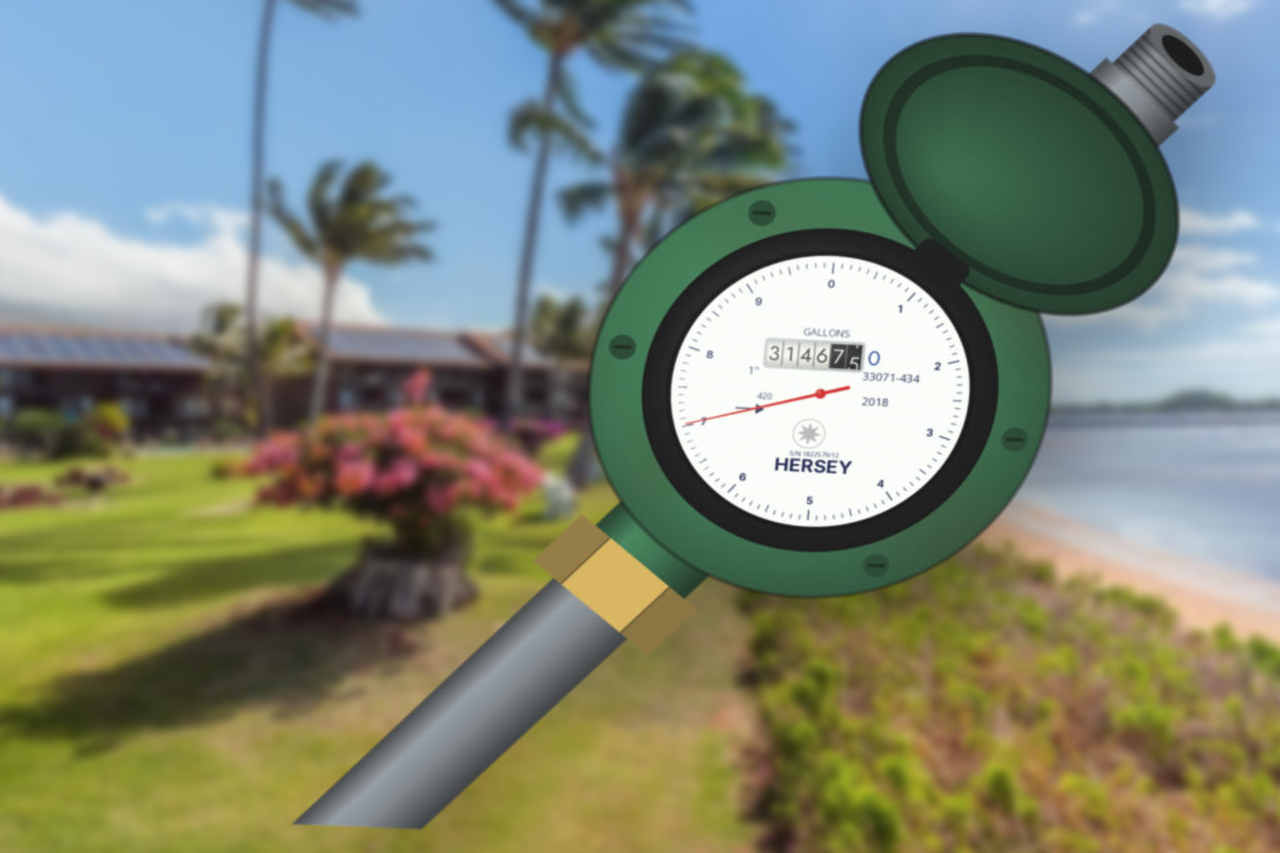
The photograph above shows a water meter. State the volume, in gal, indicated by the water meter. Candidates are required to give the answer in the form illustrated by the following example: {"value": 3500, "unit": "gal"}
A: {"value": 3146747.0, "unit": "gal"}
